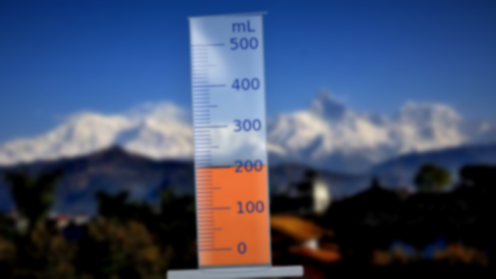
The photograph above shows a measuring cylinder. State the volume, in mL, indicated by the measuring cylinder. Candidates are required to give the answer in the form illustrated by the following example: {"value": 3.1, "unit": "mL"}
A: {"value": 200, "unit": "mL"}
